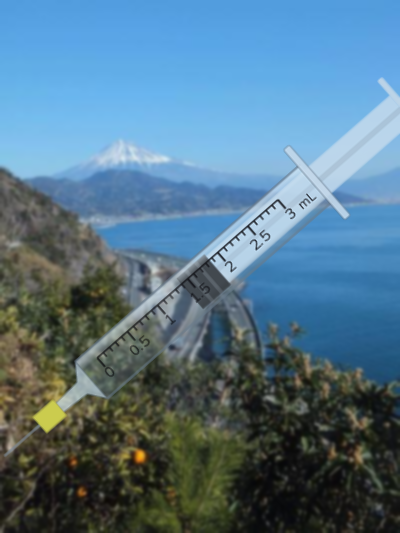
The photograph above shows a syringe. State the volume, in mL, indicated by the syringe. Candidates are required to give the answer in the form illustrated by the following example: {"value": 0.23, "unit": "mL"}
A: {"value": 1.4, "unit": "mL"}
